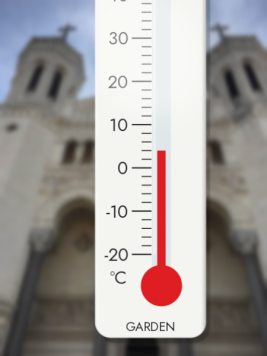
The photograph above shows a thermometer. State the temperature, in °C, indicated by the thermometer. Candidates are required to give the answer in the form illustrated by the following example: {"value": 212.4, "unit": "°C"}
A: {"value": 4, "unit": "°C"}
